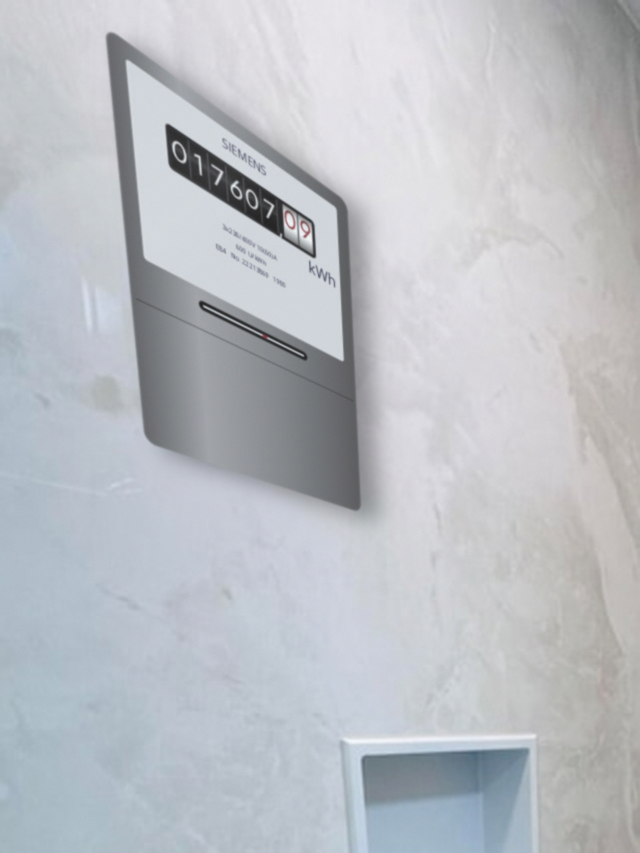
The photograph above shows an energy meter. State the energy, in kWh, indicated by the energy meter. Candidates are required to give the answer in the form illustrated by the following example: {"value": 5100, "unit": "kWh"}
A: {"value": 17607.09, "unit": "kWh"}
